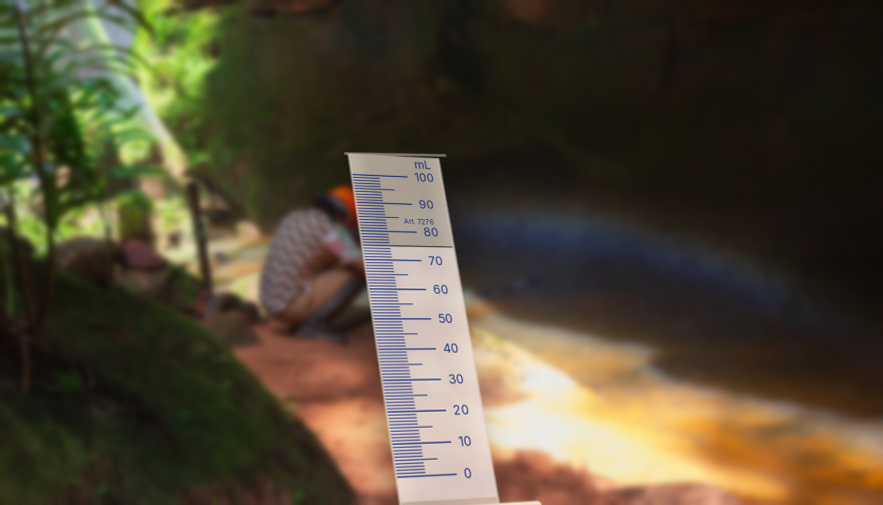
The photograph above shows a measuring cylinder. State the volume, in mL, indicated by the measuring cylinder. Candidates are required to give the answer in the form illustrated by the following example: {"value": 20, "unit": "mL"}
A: {"value": 75, "unit": "mL"}
